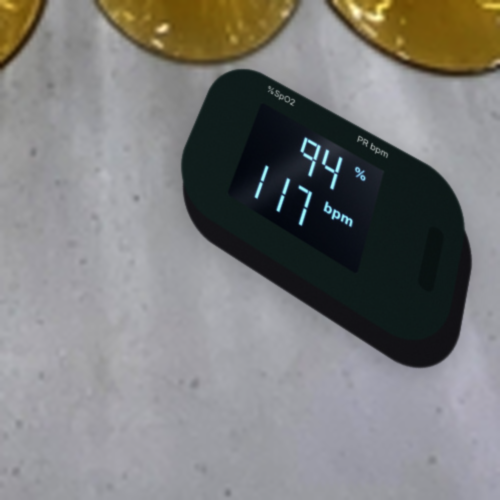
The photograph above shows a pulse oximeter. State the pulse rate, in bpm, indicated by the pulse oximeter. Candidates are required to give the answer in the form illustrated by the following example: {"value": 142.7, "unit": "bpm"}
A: {"value": 117, "unit": "bpm"}
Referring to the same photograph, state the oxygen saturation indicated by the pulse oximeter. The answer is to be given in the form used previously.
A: {"value": 94, "unit": "%"}
